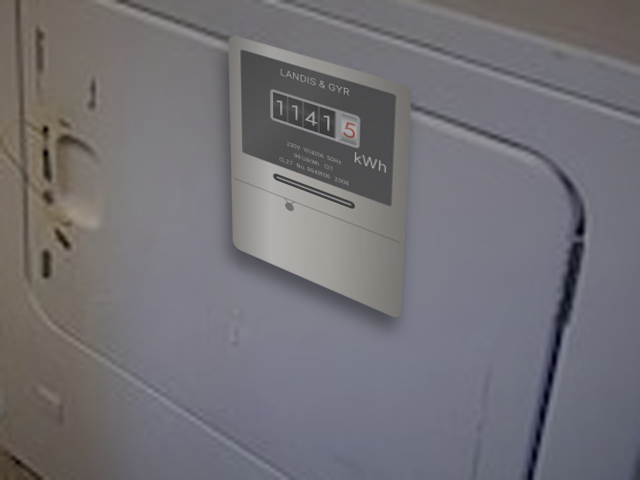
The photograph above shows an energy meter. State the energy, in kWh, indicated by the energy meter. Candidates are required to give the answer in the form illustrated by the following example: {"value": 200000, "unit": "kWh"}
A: {"value": 1141.5, "unit": "kWh"}
